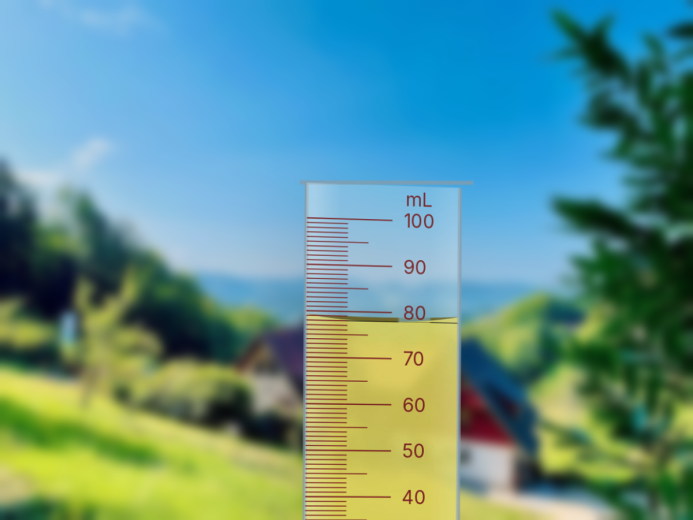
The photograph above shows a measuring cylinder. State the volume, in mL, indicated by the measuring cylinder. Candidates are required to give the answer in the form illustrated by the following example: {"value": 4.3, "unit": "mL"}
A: {"value": 78, "unit": "mL"}
